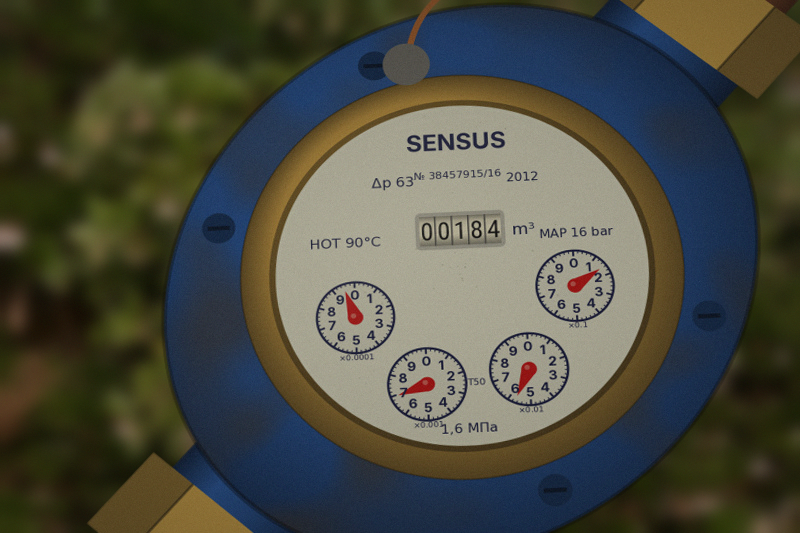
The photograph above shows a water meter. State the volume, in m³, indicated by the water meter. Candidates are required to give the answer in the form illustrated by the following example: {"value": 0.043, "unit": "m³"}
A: {"value": 184.1569, "unit": "m³"}
